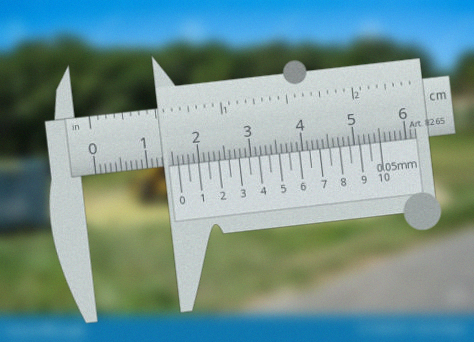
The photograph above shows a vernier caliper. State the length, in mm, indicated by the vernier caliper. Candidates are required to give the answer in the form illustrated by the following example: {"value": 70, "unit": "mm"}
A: {"value": 16.0, "unit": "mm"}
